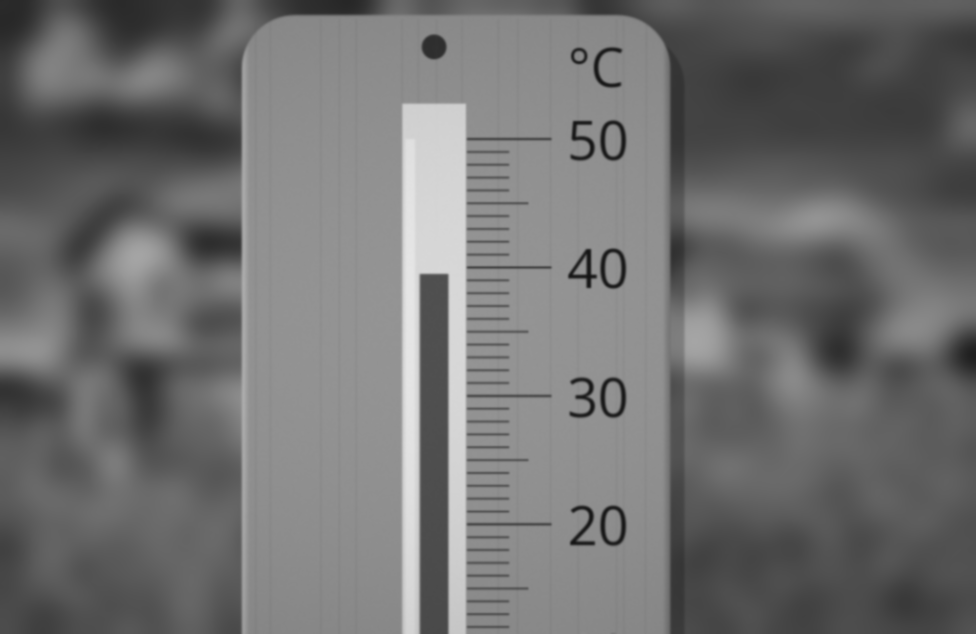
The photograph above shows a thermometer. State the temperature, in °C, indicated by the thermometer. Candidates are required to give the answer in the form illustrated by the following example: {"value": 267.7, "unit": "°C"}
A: {"value": 39.5, "unit": "°C"}
